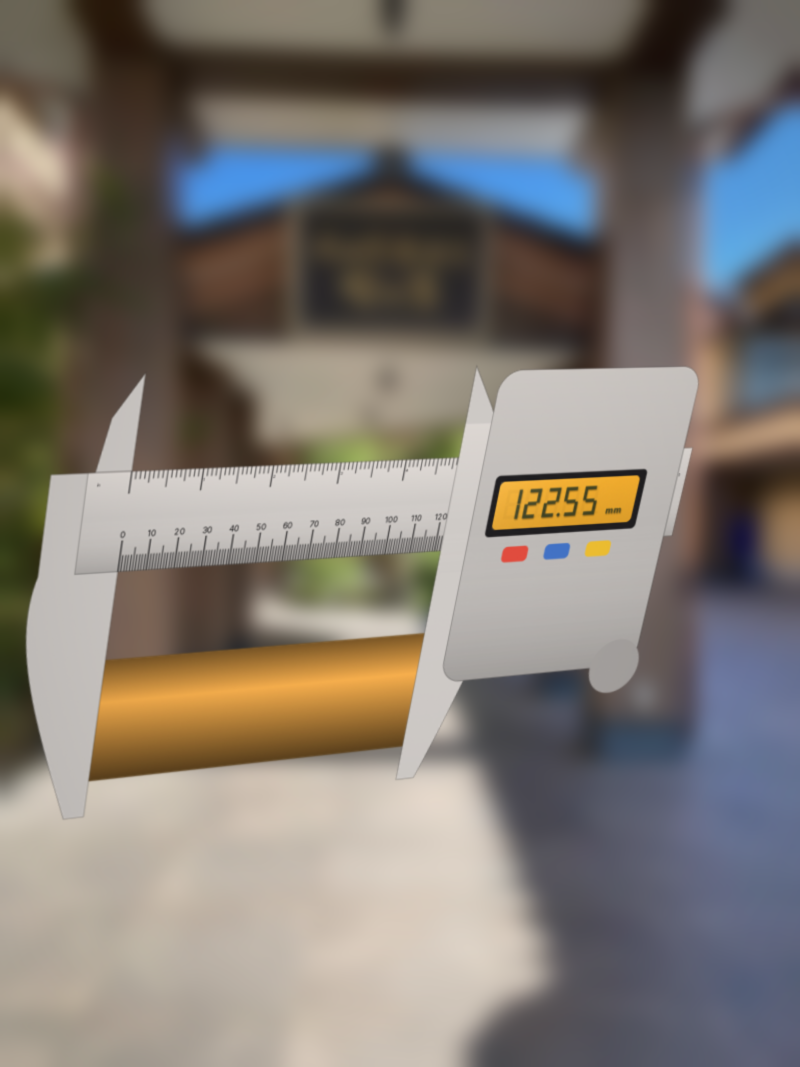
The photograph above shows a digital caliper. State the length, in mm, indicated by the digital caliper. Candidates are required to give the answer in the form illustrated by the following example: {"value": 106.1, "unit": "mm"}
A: {"value": 122.55, "unit": "mm"}
